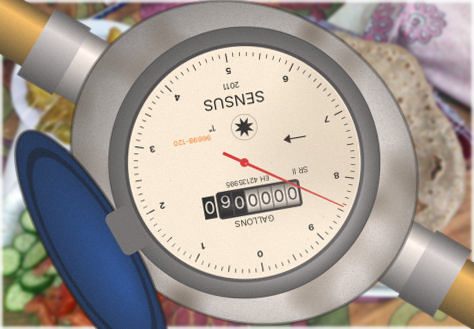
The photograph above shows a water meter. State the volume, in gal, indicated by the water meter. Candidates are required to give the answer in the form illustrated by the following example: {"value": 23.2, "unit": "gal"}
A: {"value": 58.4, "unit": "gal"}
